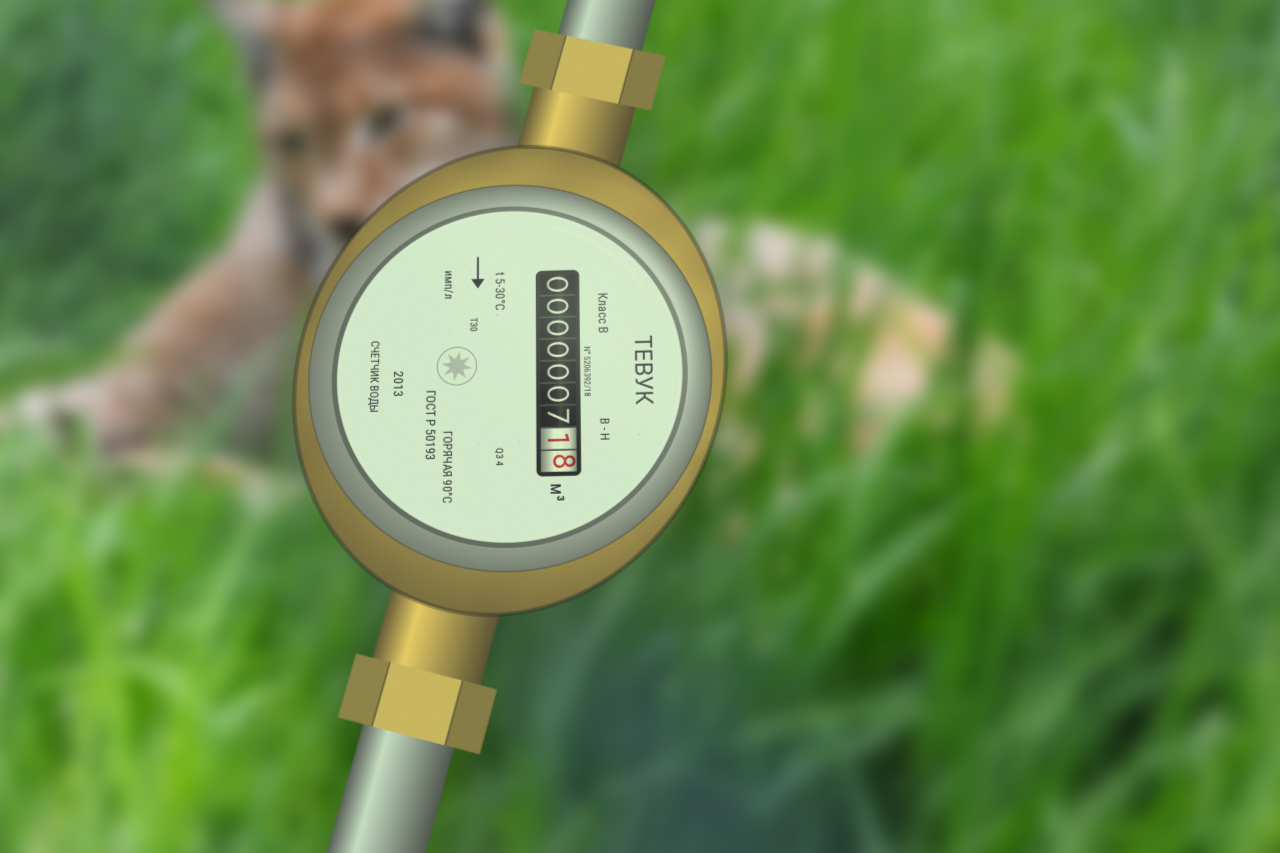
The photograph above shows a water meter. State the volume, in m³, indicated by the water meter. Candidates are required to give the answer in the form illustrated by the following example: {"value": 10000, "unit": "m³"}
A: {"value": 7.18, "unit": "m³"}
